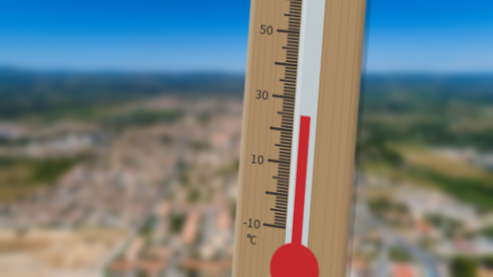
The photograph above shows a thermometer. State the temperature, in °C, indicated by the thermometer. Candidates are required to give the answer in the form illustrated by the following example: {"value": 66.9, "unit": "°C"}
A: {"value": 25, "unit": "°C"}
